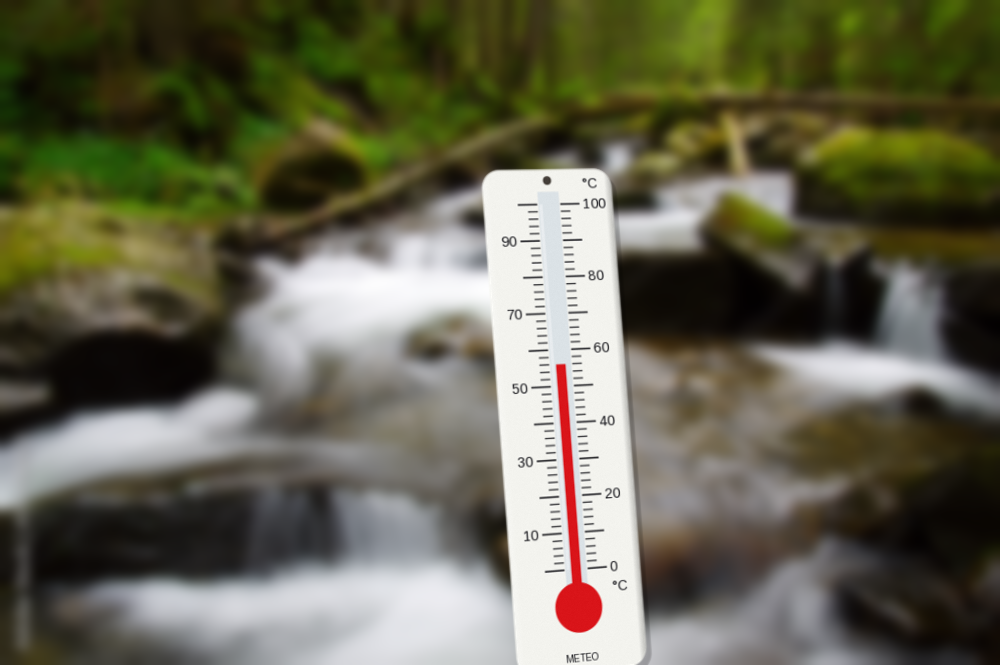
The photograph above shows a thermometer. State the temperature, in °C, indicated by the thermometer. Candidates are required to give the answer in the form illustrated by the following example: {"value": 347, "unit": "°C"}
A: {"value": 56, "unit": "°C"}
